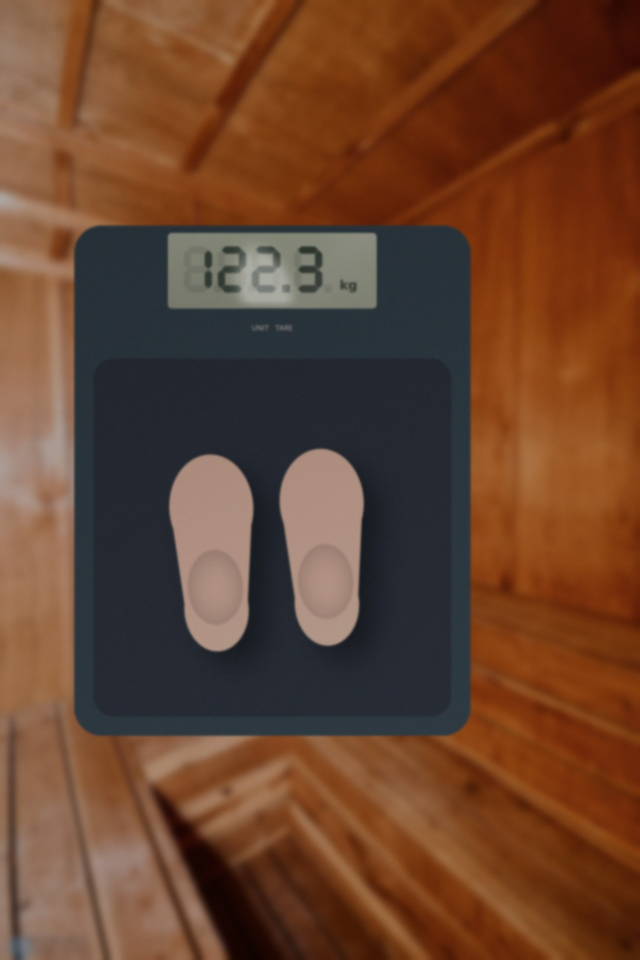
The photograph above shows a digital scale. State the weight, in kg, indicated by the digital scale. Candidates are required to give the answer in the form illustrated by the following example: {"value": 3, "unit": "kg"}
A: {"value": 122.3, "unit": "kg"}
